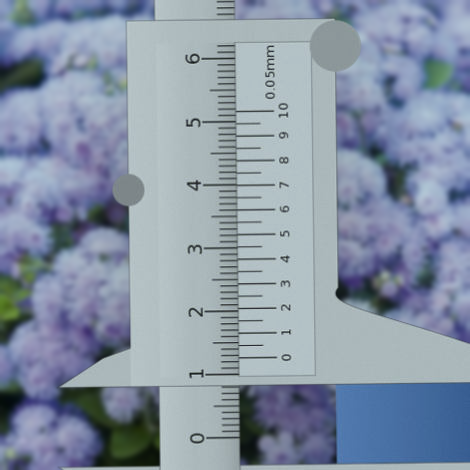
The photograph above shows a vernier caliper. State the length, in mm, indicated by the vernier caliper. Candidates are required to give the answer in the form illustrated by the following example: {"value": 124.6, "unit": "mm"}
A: {"value": 12.6, "unit": "mm"}
